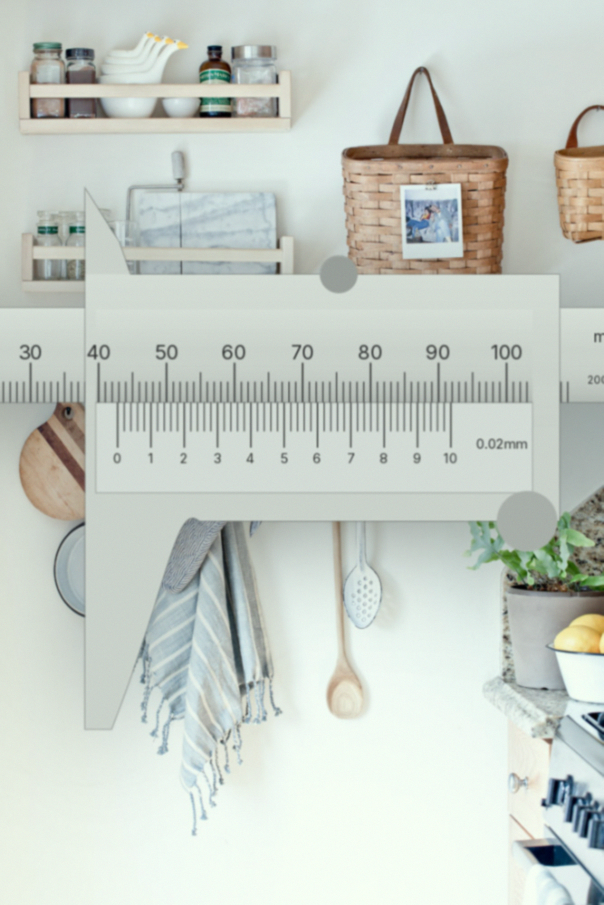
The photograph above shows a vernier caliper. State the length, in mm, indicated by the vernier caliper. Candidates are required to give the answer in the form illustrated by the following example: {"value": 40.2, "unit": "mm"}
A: {"value": 42.8, "unit": "mm"}
